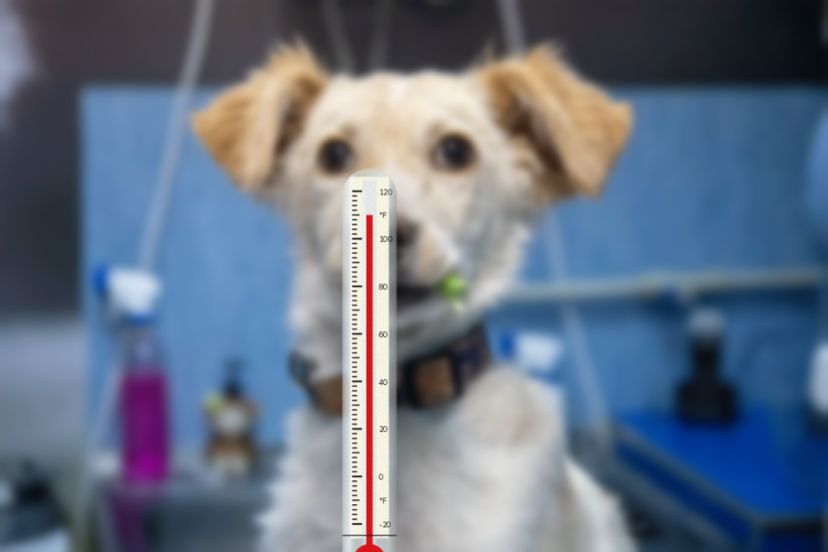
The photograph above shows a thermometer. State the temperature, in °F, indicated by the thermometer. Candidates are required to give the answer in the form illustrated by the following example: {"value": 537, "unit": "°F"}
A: {"value": 110, "unit": "°F"}
